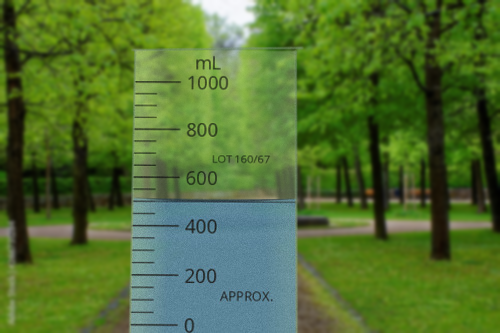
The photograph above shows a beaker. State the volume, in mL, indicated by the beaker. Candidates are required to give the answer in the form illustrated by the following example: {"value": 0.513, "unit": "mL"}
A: {"value": 500, "unit": "mL"}
